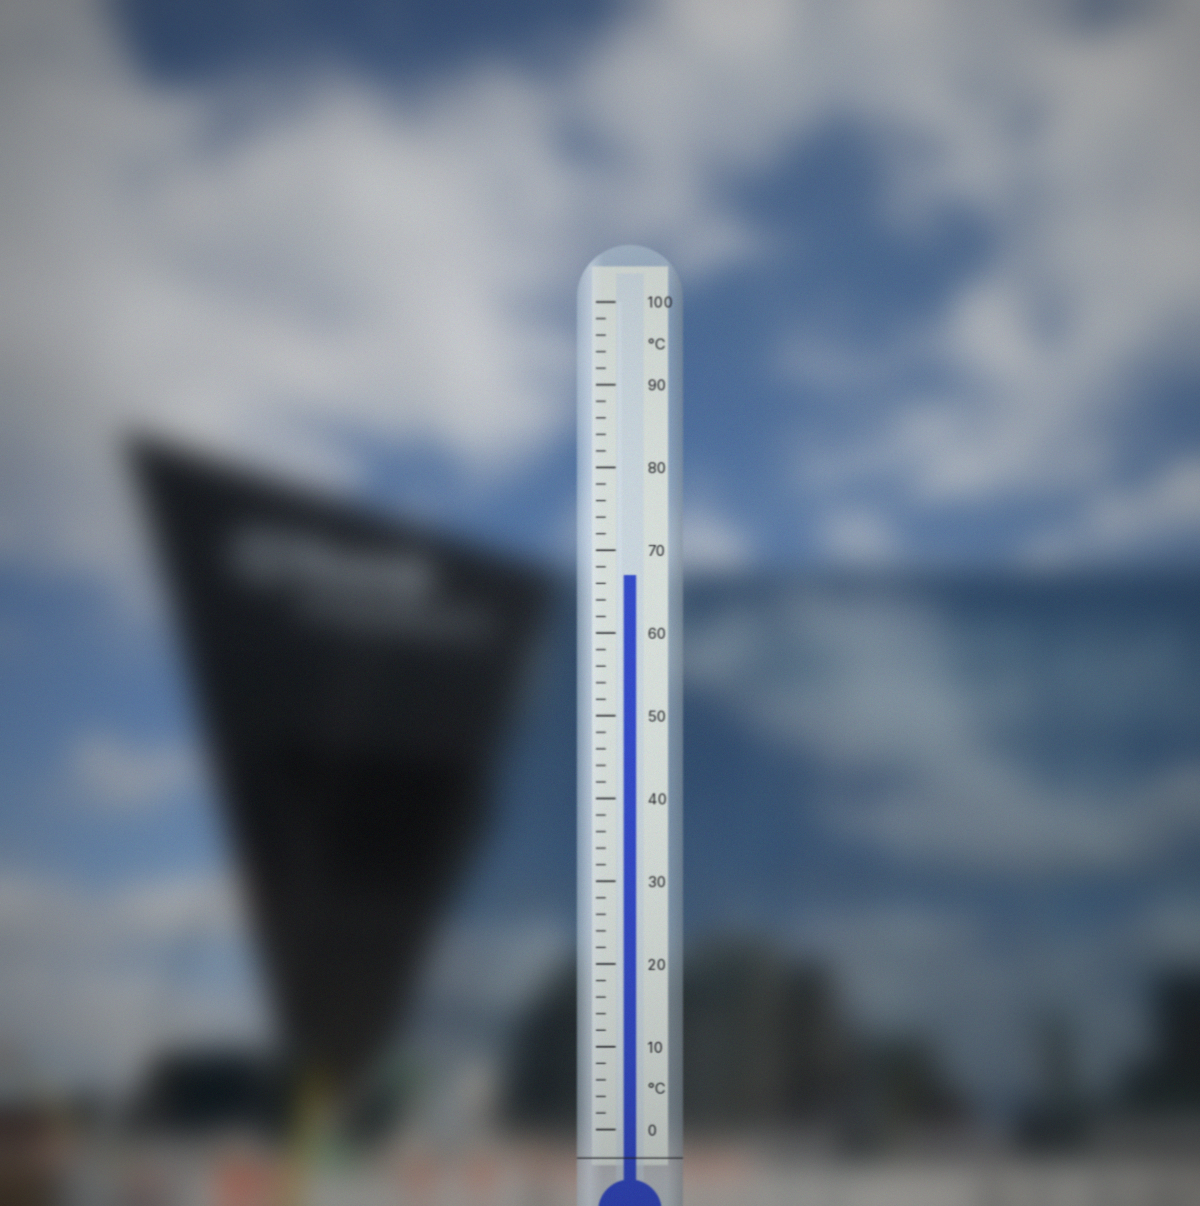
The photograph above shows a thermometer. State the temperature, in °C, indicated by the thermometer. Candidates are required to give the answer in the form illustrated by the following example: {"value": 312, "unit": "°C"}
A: {"value": 67, "unit": "°C"}
